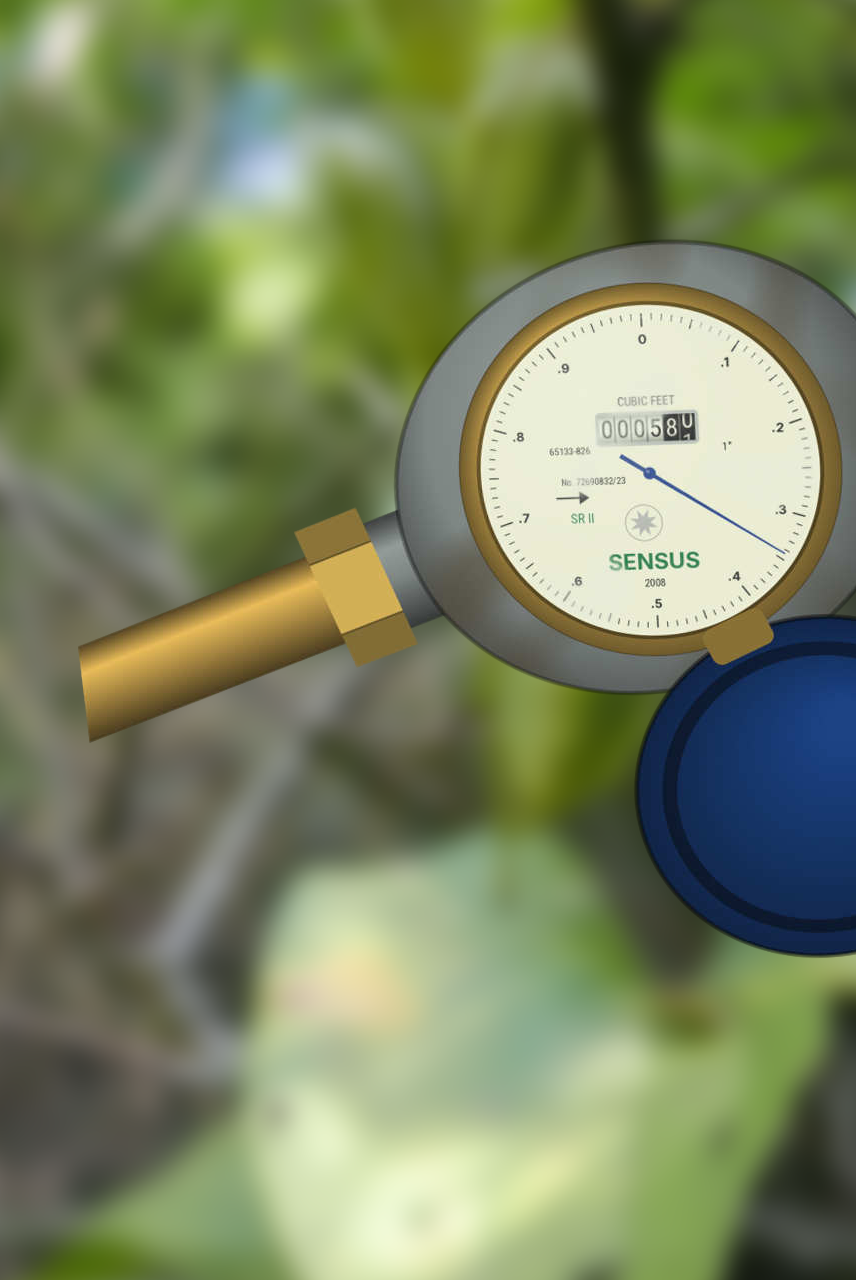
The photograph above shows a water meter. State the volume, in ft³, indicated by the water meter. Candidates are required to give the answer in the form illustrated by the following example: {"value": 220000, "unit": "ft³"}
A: {"value": 580.34, "unit": "ft³"}
